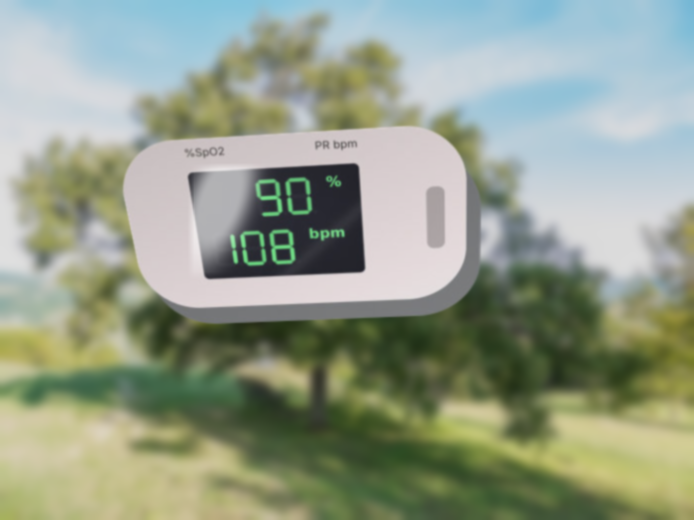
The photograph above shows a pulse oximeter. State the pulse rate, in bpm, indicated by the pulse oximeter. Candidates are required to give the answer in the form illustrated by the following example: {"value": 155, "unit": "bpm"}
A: {"value": 108, "unit": "bpm"}
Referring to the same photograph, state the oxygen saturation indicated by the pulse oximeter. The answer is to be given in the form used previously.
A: {"value": 90, "unit": "%"}
